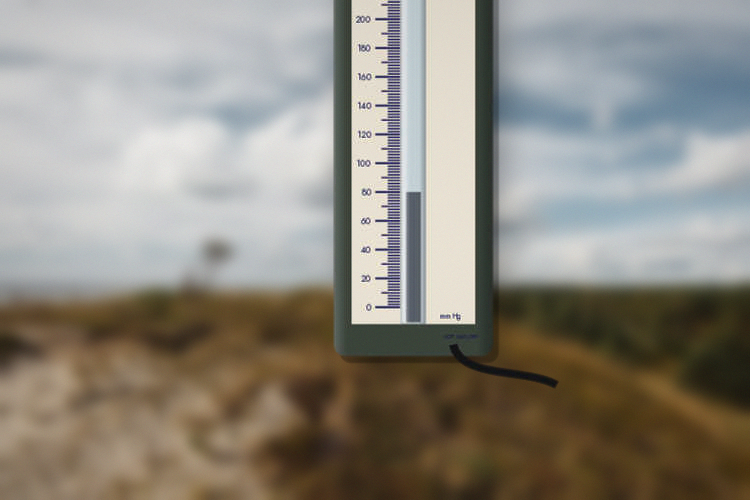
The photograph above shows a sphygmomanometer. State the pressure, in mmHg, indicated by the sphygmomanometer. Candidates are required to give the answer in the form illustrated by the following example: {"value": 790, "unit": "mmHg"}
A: {"value": 80, "unit": "mmHg"}
